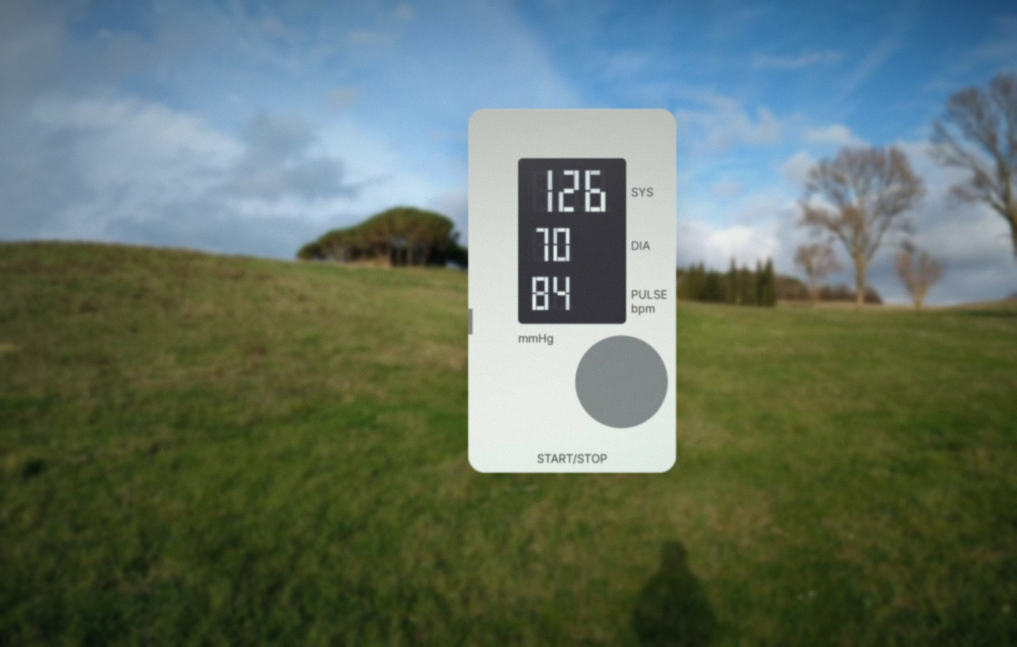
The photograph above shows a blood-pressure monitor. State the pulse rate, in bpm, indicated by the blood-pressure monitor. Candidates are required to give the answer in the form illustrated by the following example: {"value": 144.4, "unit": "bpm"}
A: {"value": 84, "unit": "bpm"}
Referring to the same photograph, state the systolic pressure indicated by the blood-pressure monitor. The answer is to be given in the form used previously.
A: {"value": 126, "unit": "mmHg"}
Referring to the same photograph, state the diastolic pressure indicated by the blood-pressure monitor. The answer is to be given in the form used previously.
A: {"value": 70, "unit": "mmHg"}
